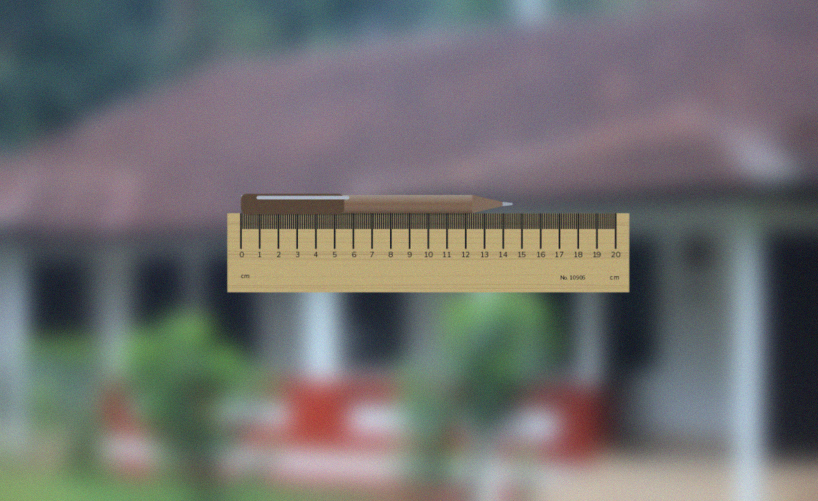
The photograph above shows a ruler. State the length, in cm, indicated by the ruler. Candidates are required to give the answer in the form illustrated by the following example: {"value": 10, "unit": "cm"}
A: {"value": 14.5, "unit": "cm"}
